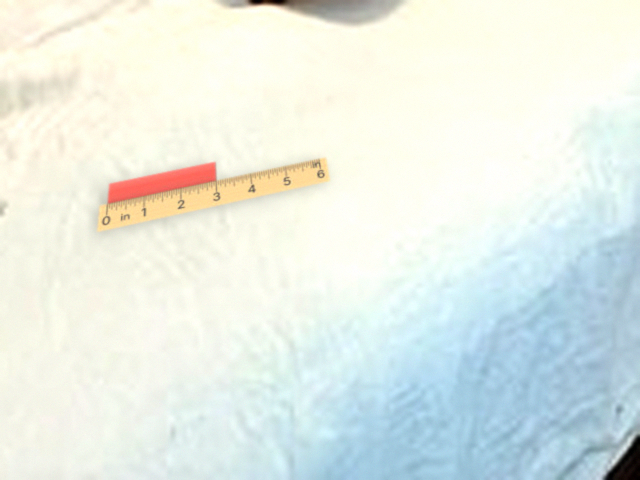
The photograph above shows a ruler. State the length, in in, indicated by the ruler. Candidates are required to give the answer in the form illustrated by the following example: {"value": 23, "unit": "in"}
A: {"value": 3, "unit": "in"}
